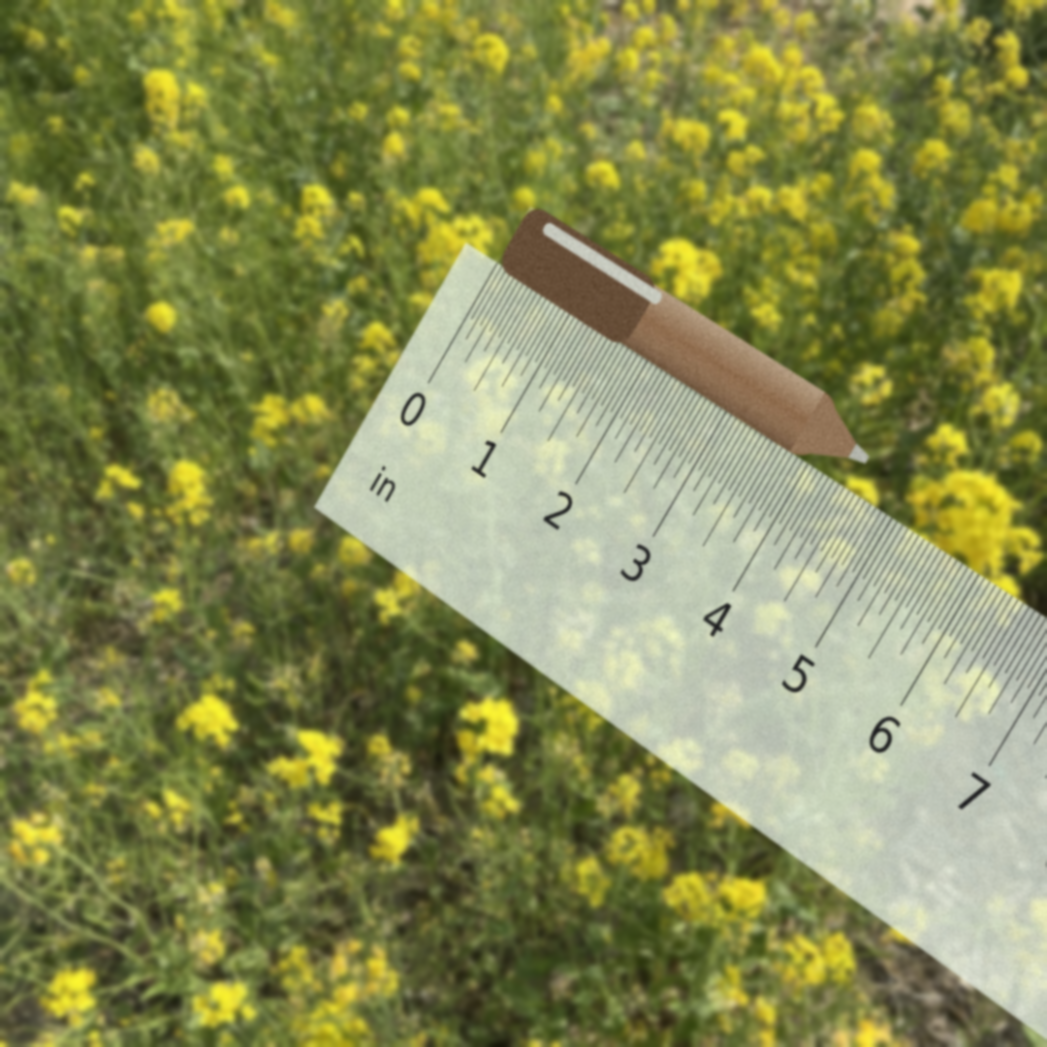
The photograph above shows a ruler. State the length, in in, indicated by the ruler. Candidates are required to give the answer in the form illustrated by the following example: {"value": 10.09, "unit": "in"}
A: {"value": 4.5, "unit": "in"}
